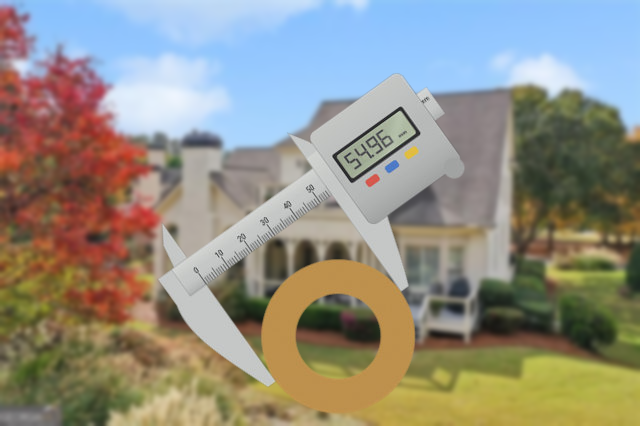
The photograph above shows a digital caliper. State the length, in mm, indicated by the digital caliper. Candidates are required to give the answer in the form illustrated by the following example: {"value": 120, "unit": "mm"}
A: {"value": 54.96, "unit": "mm"}
